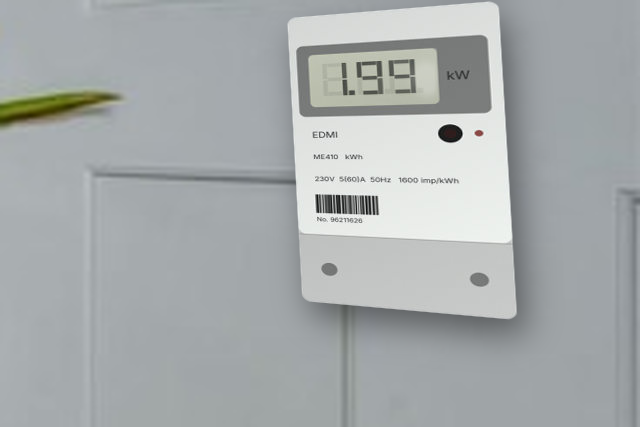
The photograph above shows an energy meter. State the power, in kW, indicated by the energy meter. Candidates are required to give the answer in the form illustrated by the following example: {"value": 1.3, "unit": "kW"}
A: {"value": 1.99, "unit": "kW"}
